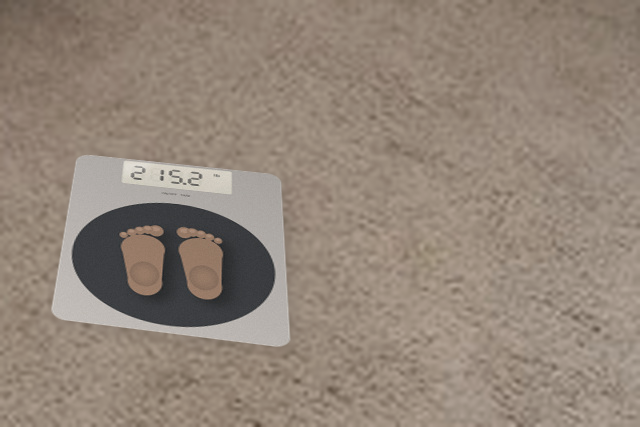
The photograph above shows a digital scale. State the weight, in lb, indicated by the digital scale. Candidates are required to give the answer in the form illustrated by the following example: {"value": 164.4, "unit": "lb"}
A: {"value": 215.2, "unit": "lb"}
